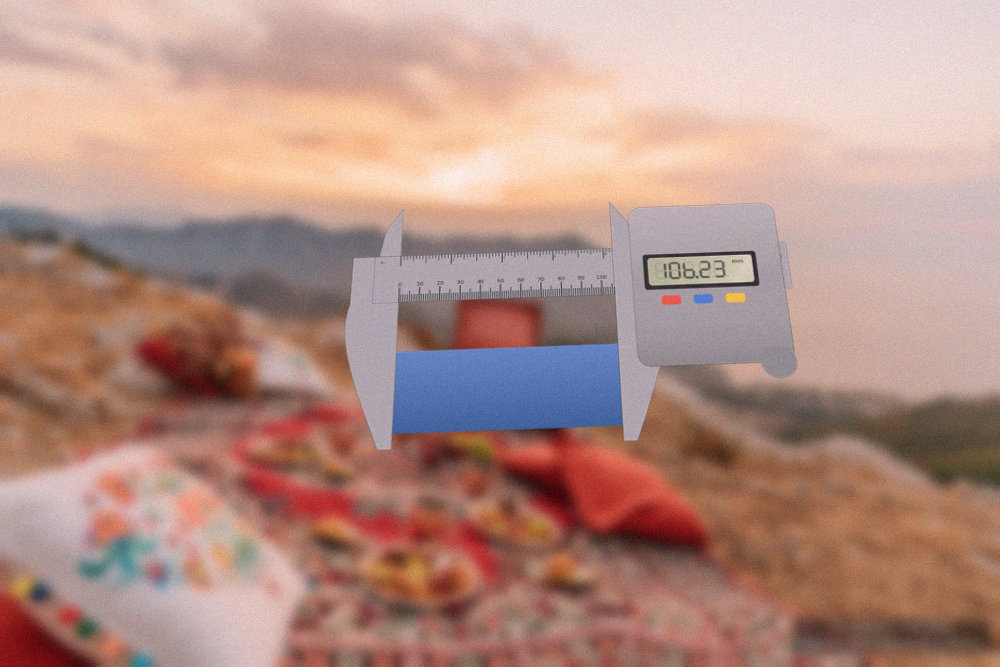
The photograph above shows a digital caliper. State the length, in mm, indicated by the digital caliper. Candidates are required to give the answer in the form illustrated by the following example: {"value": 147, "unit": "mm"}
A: {"value": 106.23, "unit": "mm"}
